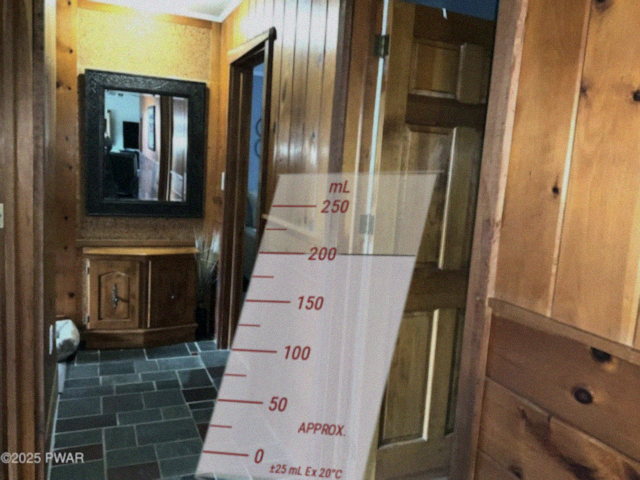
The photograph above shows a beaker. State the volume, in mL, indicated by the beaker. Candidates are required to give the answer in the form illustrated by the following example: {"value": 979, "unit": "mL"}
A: {"value": 200, "unit": "mL"}
